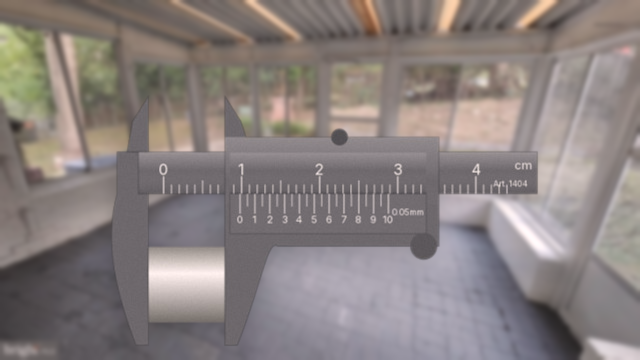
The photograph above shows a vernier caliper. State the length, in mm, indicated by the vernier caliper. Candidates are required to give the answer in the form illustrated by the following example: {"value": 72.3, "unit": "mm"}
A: {"value": 9.8, "unit": "mm"}
